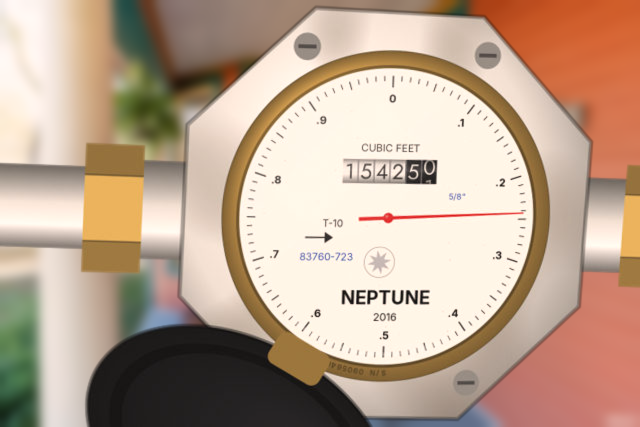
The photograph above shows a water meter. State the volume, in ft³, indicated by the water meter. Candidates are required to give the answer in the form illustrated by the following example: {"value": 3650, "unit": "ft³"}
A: {"value": 154250.24, "unit": "ft³"}
